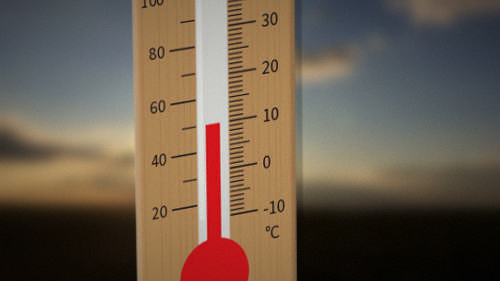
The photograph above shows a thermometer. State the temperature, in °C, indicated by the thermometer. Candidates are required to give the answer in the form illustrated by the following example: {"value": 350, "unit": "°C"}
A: {"value": 10, "unit": "°C"}
